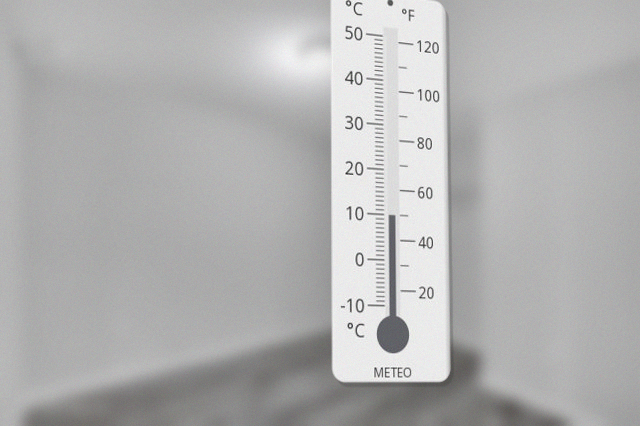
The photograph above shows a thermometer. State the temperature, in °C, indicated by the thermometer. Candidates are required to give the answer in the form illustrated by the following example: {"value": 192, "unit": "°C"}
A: {"value": 10, "unit": "°C"}
